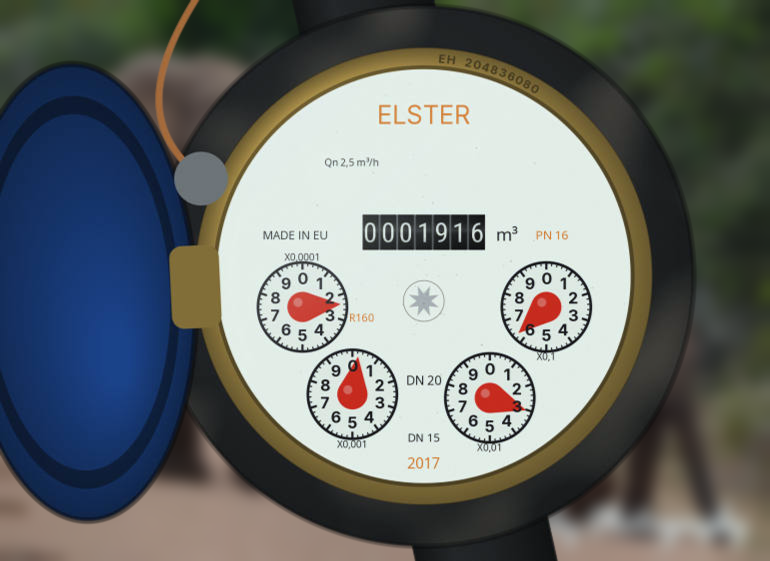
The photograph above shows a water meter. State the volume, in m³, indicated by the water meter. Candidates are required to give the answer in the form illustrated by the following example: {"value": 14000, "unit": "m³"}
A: {"value": 1916.6302, "unit": "m³"}
